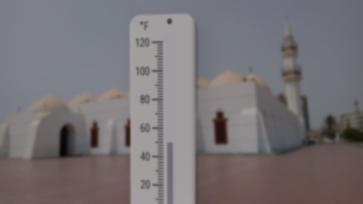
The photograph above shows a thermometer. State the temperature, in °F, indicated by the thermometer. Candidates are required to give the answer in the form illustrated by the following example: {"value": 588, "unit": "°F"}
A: {"value": 50, "unit": "°F"}
